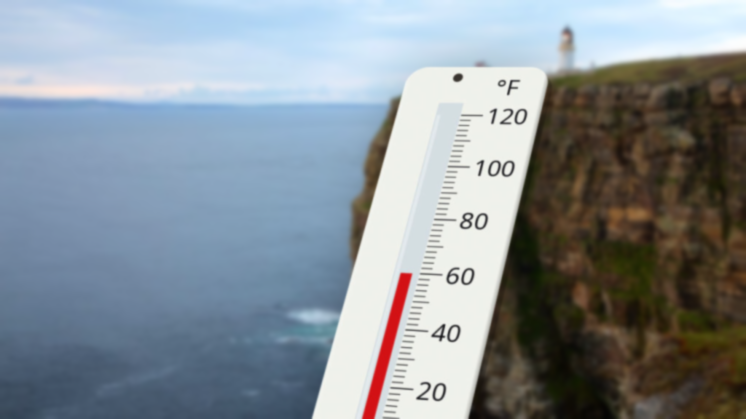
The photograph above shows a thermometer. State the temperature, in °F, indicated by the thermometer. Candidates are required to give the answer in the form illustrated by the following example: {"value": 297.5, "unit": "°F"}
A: {"value": 60, "unit": "°F"}
